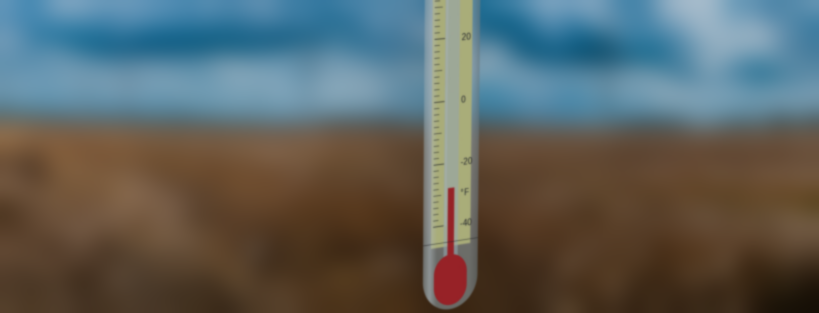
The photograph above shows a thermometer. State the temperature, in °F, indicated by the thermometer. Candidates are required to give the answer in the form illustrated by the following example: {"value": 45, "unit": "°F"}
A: {"value": -28, "unit": "°F"}
